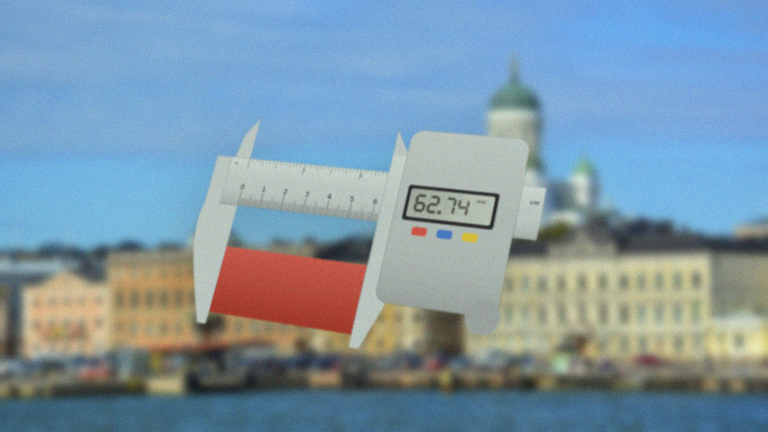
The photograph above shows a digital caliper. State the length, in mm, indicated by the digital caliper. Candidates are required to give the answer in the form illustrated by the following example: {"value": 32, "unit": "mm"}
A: {"value": 62.74, "unit": "mm"}
